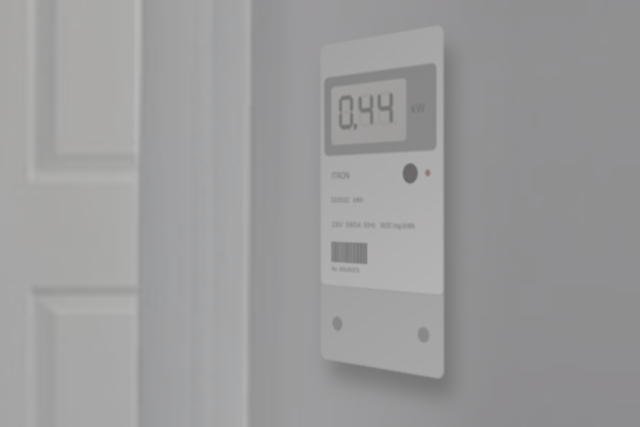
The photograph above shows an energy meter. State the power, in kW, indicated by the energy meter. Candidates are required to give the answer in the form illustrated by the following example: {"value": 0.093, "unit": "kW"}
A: {"value": 0.44, "unit": "kW"}
